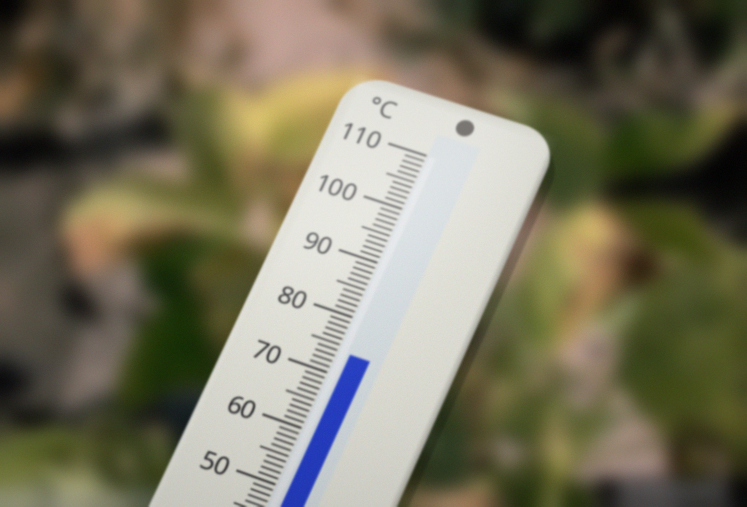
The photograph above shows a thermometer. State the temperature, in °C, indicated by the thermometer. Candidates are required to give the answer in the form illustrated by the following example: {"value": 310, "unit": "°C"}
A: {"value": 74, "unit": "°C"}
